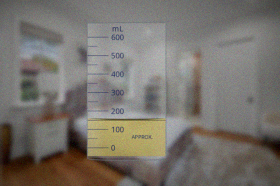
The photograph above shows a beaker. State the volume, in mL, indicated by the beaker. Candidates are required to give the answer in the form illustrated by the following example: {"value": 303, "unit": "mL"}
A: {"value": 150, "unit": "mL"}
